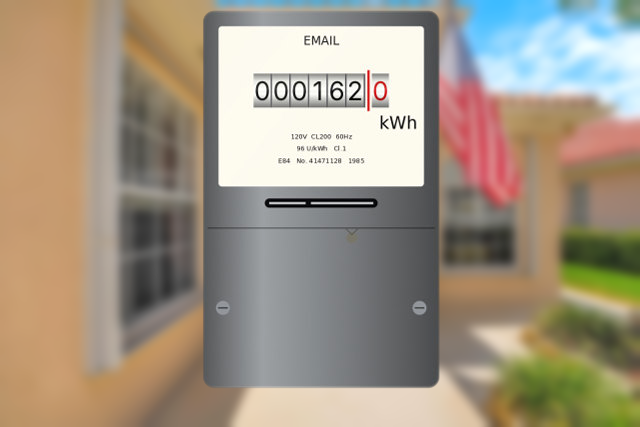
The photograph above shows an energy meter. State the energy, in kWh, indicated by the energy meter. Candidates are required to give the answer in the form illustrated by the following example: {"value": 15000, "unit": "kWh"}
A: {"value": 162.0, "unit": "kWh"}
